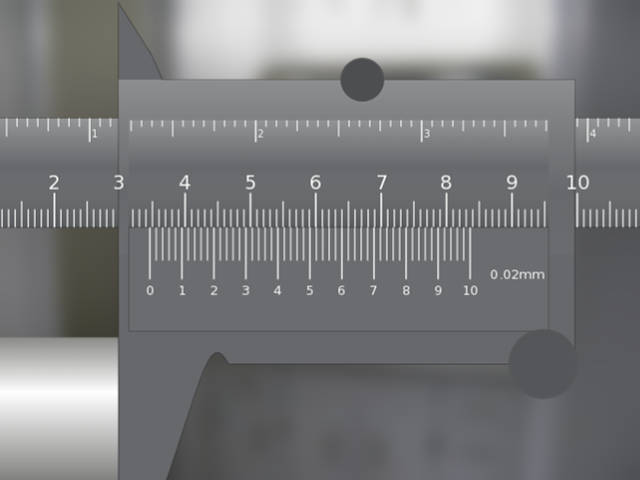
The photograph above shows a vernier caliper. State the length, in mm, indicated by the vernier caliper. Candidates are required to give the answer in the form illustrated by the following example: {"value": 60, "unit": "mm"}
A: {"value": 34.6, "unit": "mm"}
